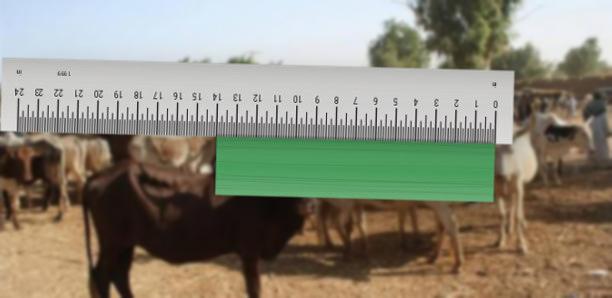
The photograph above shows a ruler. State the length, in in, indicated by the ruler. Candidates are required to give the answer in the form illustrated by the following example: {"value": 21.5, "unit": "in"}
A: {"value": 14, "unit": "in"}
